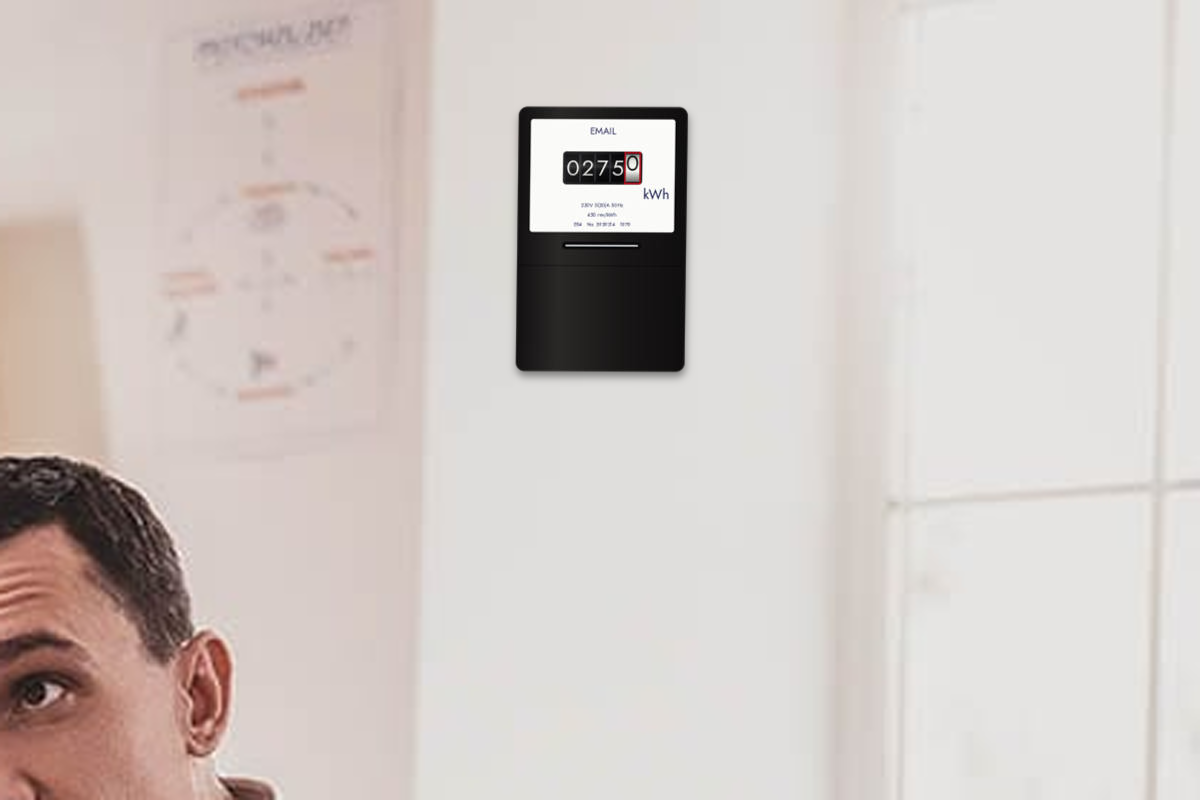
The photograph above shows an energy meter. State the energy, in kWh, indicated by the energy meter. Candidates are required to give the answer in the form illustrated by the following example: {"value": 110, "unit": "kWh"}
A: {"value": 275.0, "unit": "kWh"}
